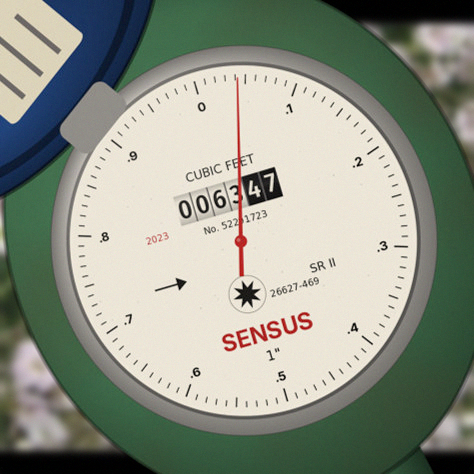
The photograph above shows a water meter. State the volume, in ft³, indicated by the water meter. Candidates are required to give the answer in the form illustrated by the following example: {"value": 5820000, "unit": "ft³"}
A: {"value": 6347.04, "unit": "ft³"}
